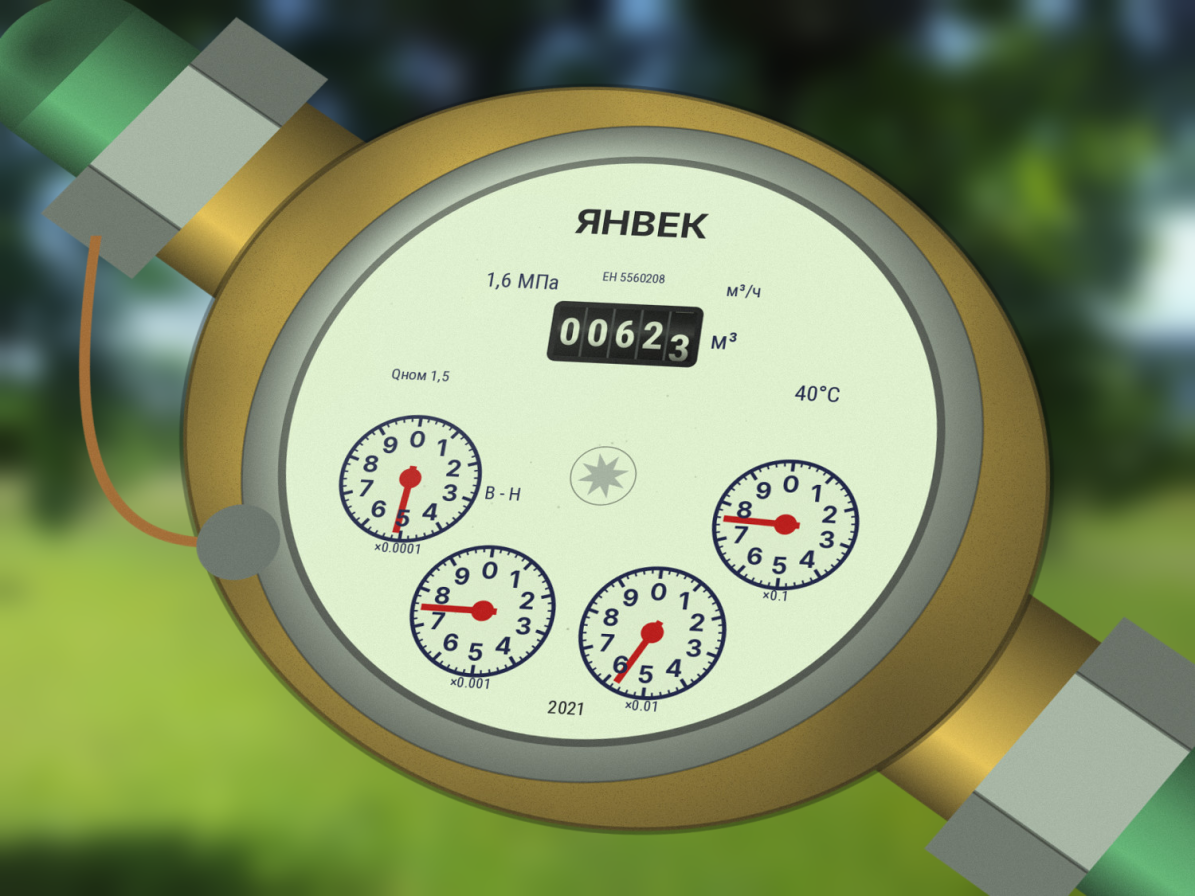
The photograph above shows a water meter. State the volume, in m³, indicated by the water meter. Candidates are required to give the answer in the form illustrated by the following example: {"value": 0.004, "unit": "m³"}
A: {"value": 622.7575, "unit": "m³"}
